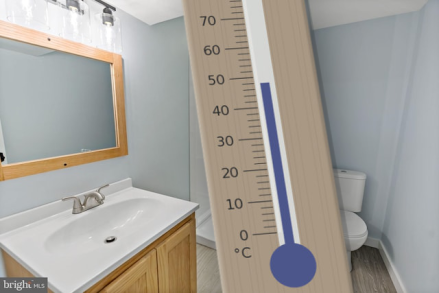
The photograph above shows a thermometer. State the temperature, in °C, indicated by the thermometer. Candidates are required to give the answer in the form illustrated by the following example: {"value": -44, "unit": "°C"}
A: {"value": 48, "unit": "°C"}
